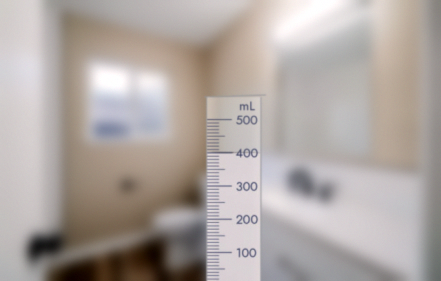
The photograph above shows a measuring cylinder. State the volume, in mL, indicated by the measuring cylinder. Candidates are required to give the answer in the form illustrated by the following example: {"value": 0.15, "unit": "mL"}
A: {"value": 400, "unit": "mL"}
